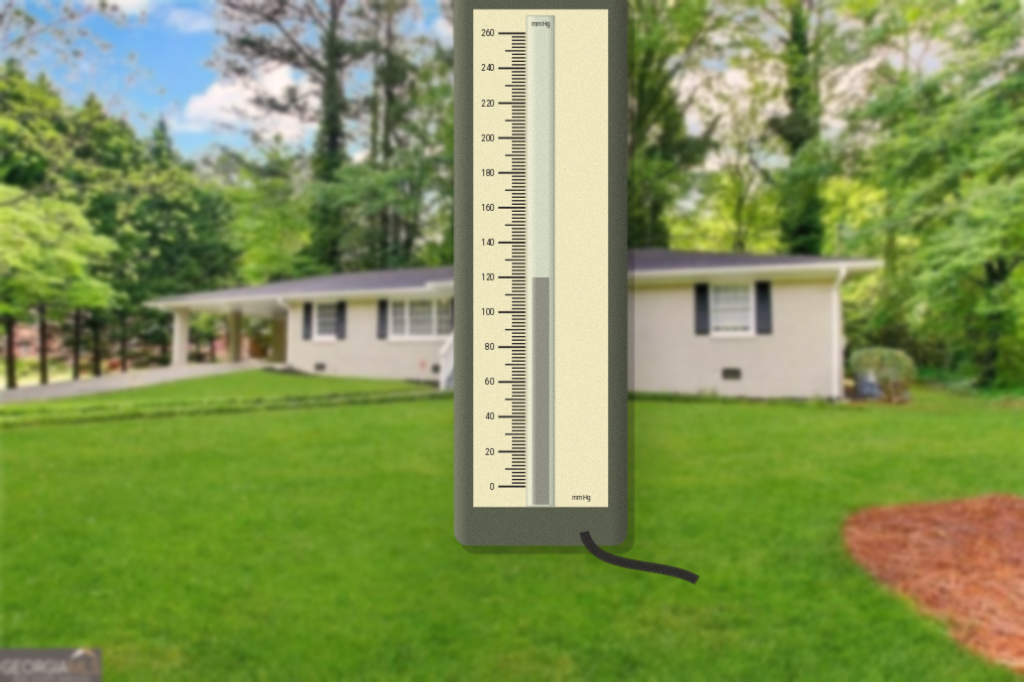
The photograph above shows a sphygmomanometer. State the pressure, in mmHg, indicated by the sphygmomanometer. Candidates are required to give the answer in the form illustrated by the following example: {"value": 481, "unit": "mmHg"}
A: {"value": 120, "unit": "mmHg"}
